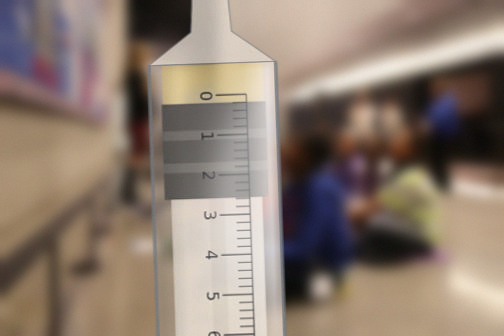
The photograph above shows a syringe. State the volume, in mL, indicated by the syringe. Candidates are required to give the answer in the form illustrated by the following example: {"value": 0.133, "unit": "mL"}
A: {"value": 0.2, "unit": "mL"}
